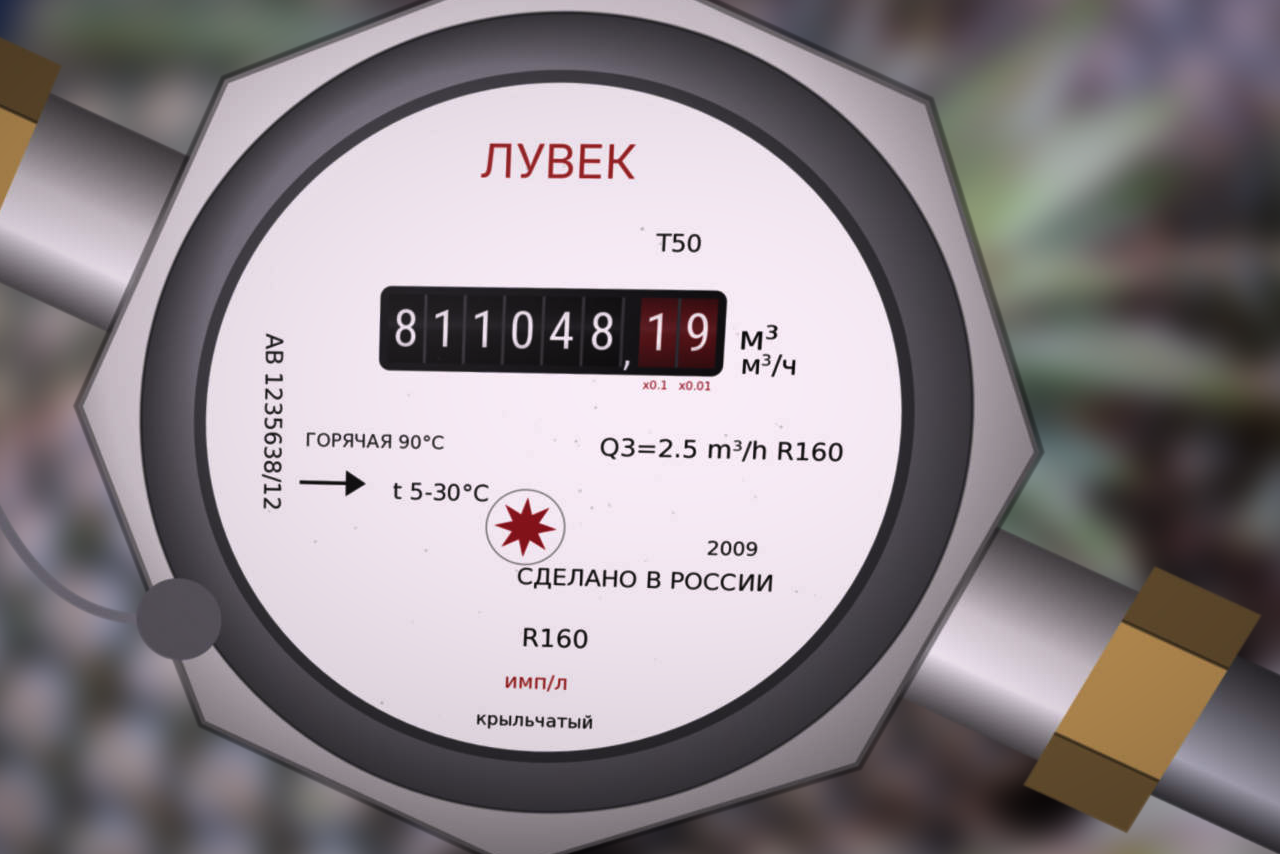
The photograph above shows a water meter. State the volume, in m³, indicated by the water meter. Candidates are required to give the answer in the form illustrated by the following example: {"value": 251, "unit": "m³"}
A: {"value": 811048.19, "unit": "m³"}
